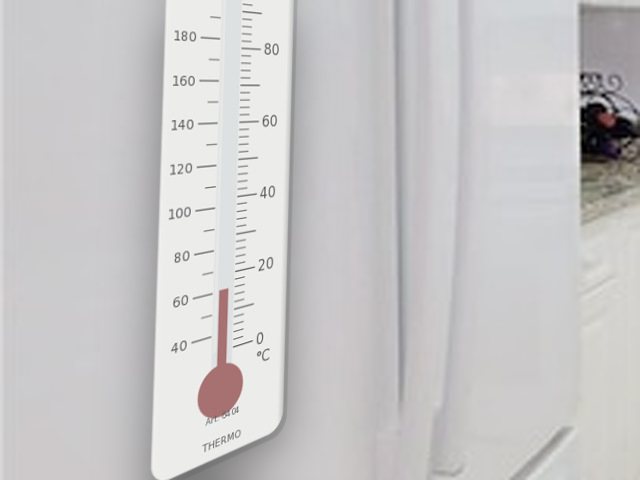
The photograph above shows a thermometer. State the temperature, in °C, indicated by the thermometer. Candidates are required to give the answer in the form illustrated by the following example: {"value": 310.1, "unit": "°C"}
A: {"value": 16, "unit": "°C"}
